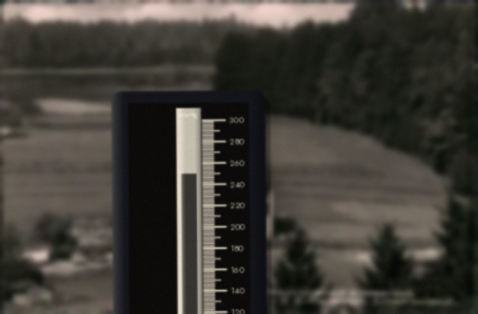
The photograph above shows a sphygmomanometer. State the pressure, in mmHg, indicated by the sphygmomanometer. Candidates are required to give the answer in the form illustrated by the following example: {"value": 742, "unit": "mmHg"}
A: {"value": 250, "unit": "mmHg"}
